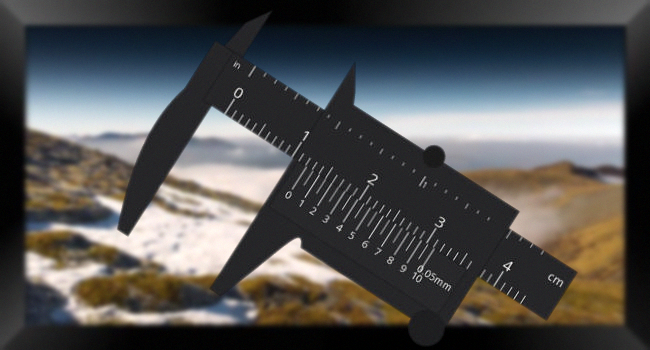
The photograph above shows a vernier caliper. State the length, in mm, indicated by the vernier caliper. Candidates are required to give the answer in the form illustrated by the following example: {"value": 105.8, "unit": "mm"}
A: {"value": 12.2, "unit": "mm"}
